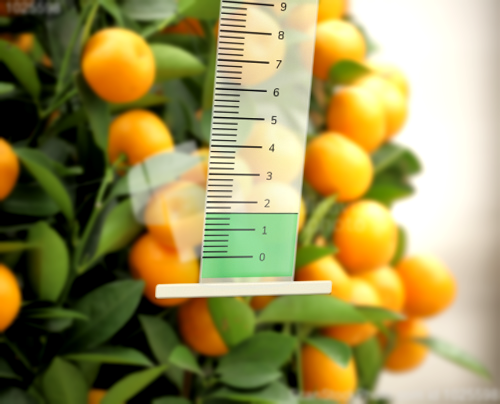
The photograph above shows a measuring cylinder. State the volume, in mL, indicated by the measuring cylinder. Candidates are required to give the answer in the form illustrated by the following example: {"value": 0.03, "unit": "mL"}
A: {"value": 1.6, "unit": "mL"}
